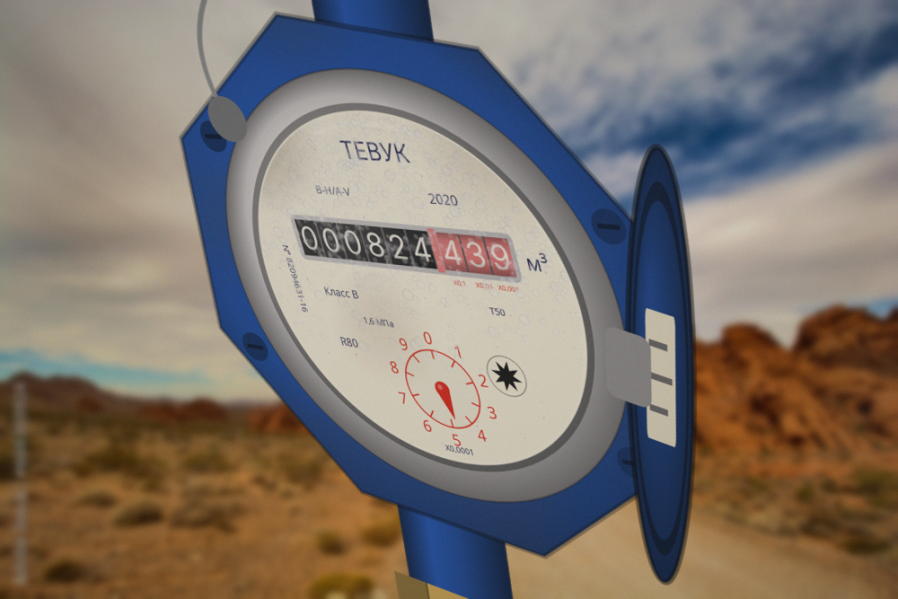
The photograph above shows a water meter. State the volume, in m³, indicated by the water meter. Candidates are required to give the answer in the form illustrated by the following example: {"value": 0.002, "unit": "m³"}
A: {"value": 824.4394, "unit": "m³"}
